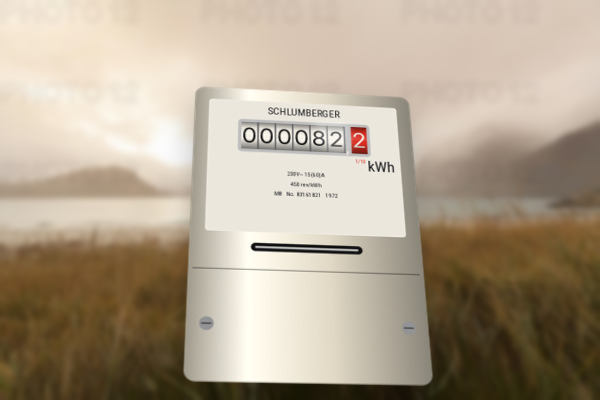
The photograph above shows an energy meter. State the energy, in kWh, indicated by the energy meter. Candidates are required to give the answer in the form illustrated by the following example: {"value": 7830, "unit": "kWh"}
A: {"value": 82.2, "unit": "kWh"}
